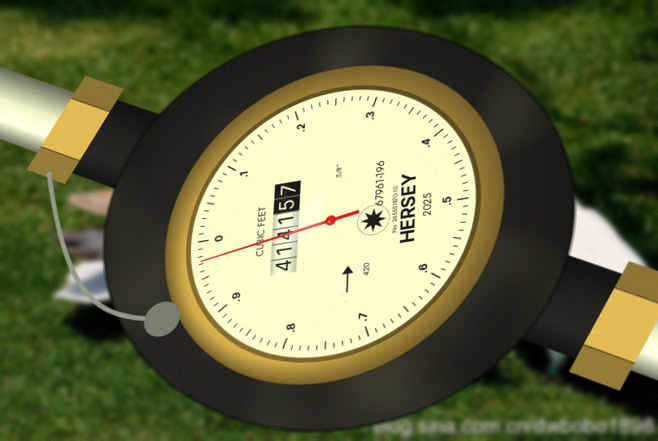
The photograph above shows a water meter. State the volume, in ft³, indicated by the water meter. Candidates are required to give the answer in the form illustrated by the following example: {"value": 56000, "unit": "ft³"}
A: {"value": 414156.97, "unit": "ft³"}
